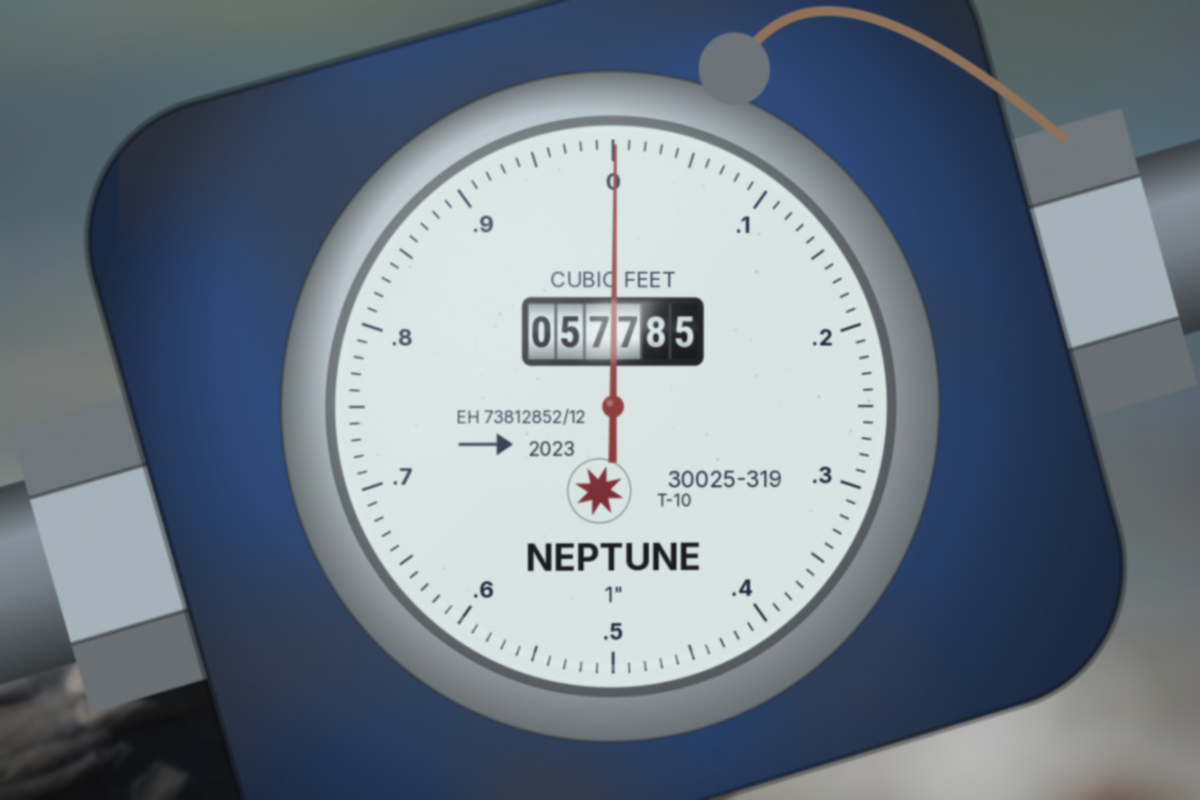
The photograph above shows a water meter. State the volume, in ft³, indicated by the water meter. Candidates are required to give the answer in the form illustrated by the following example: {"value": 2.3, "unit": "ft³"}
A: {"value": 57785.00, "unit": "ft³"}
